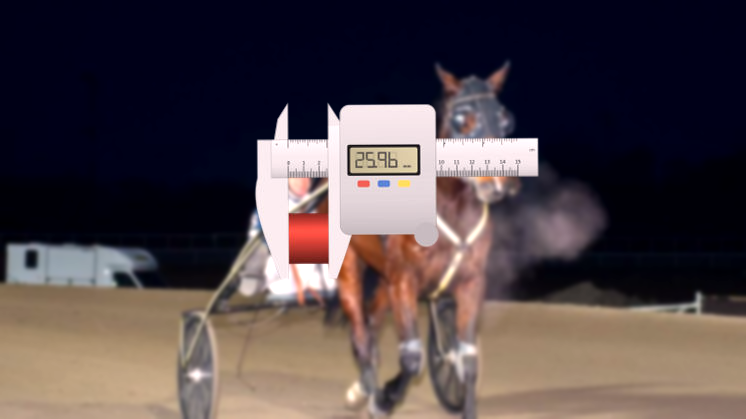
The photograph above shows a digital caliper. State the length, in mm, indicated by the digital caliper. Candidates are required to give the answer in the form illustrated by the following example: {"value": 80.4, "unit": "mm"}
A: {"value": 25.96, "unit": "mm"}
